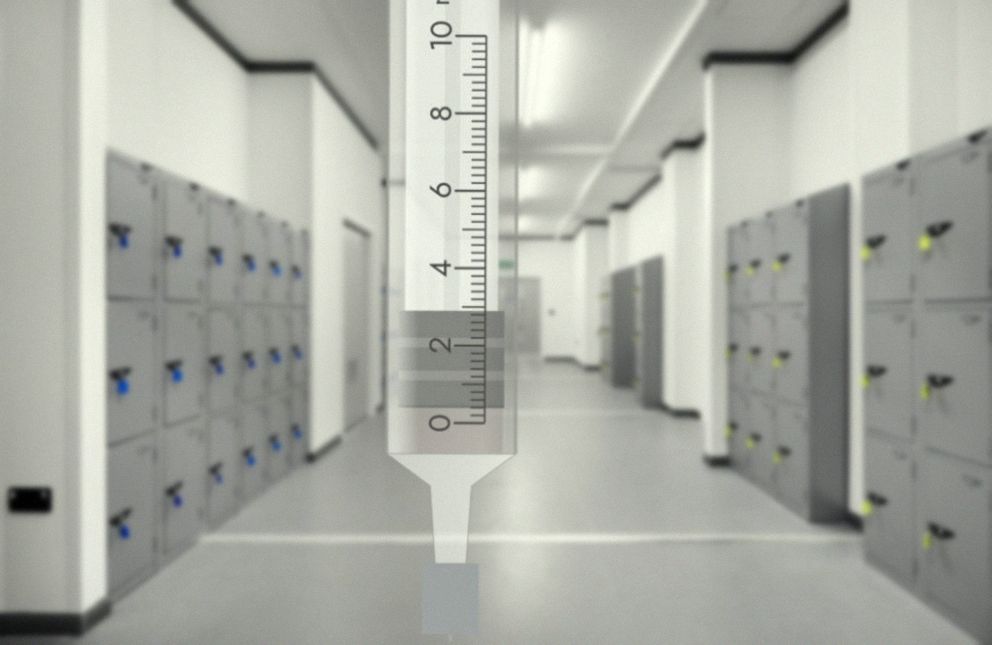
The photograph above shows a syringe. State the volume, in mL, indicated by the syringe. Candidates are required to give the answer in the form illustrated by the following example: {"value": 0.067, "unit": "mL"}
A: {"value": 0.4, "unit": "mL"}
